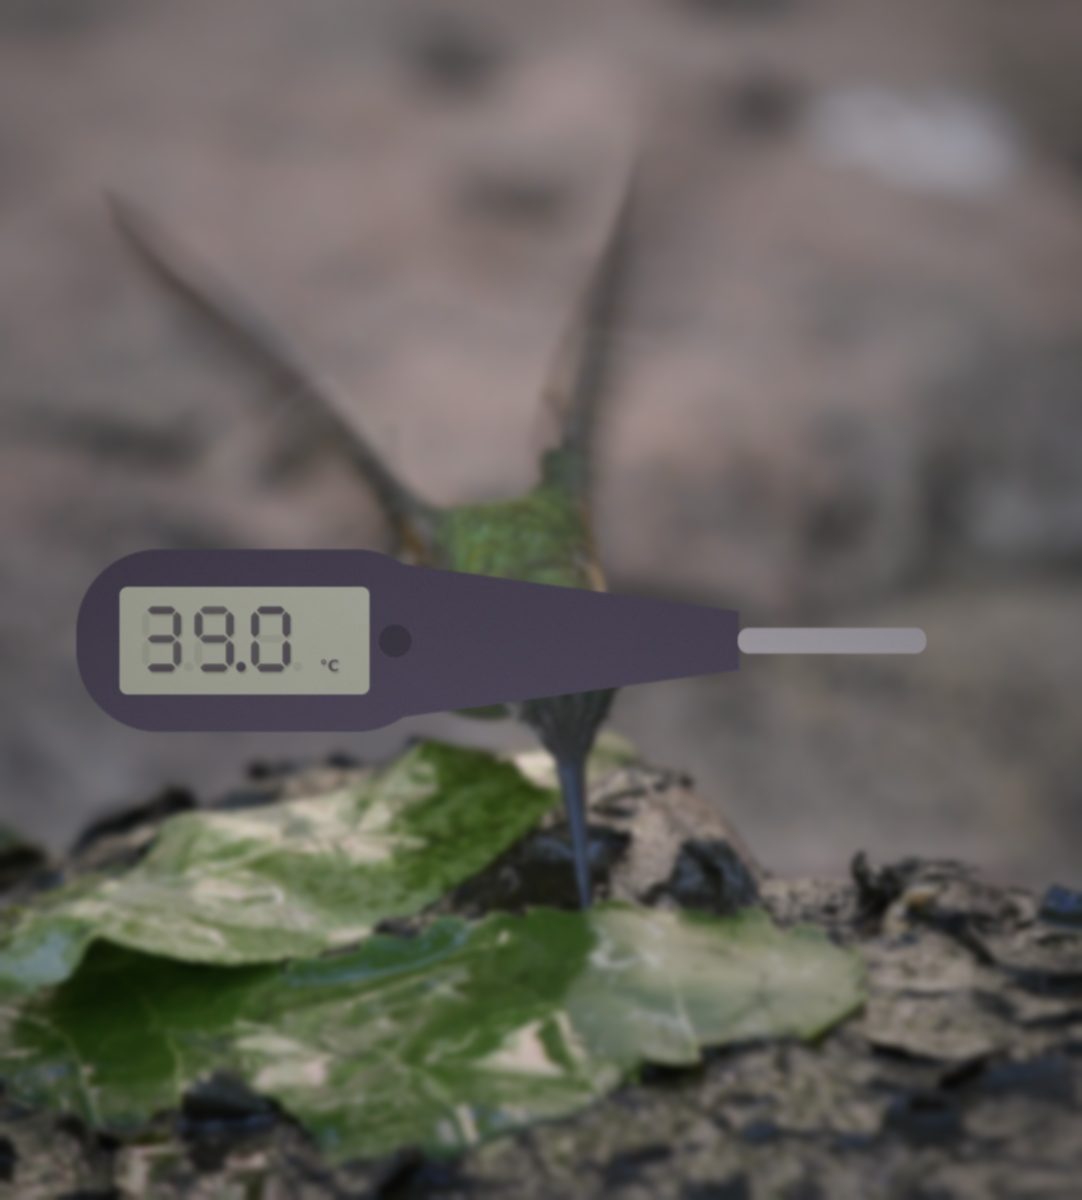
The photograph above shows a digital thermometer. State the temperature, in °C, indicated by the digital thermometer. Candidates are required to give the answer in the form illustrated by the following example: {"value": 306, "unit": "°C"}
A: {"value": 39.0, "unit": "°C"}
